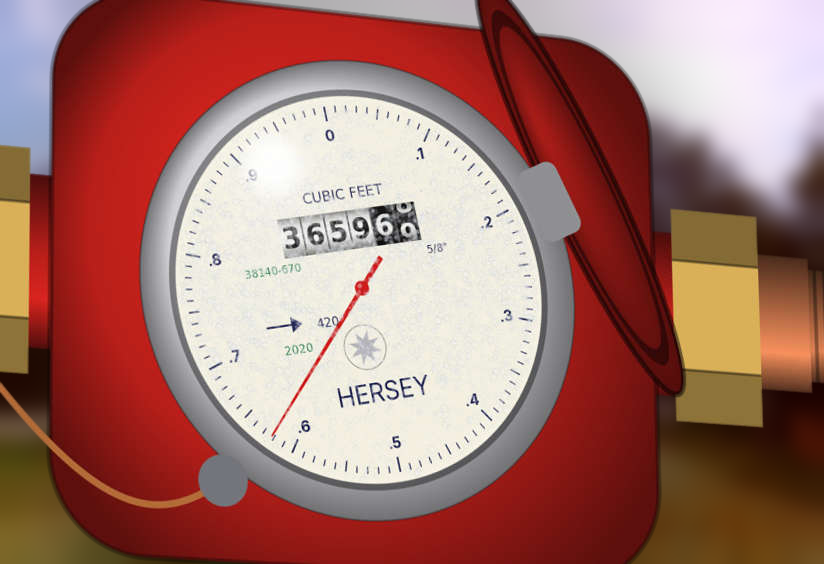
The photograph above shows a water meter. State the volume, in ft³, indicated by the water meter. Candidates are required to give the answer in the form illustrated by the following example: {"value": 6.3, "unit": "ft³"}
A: {"value": 365968.62, "unit": "ft³"}
